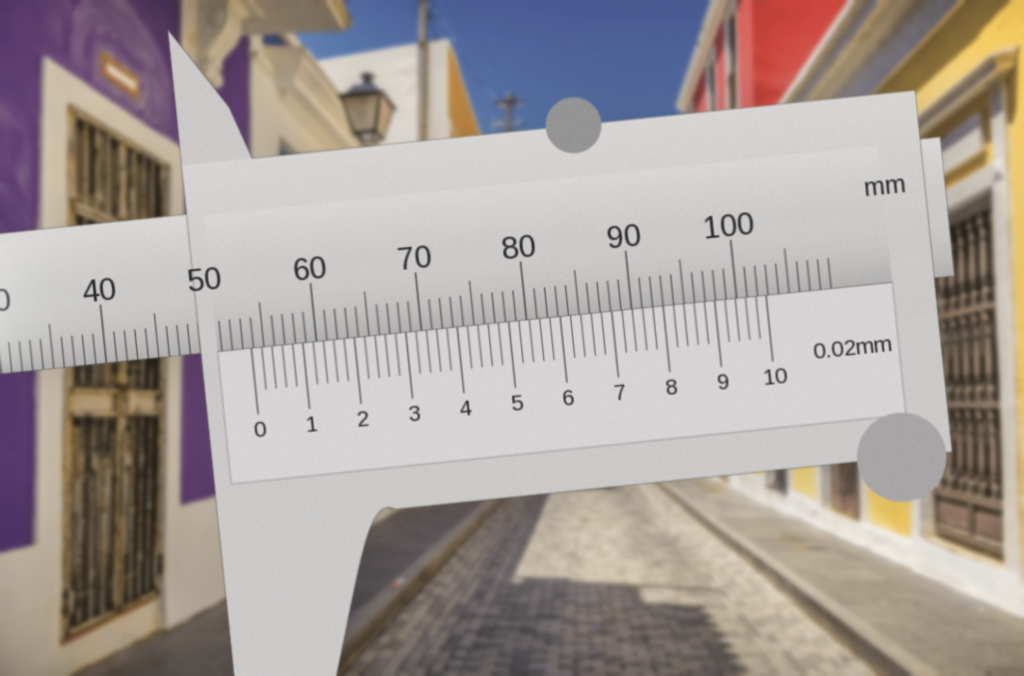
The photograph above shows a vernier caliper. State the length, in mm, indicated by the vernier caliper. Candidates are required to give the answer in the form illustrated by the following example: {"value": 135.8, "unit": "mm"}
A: {"value": 53.8, "unit": "mm"}
